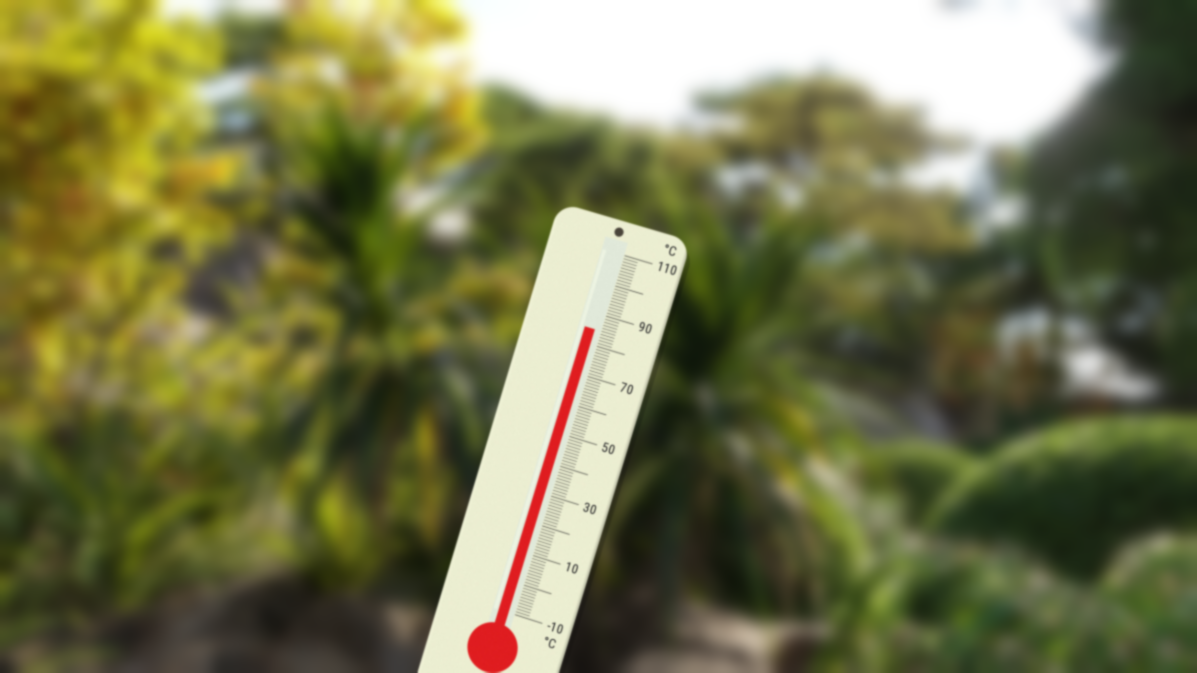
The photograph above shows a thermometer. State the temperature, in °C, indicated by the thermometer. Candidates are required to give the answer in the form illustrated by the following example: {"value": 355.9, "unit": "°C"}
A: {"value": 85, "unit": "°C"}
